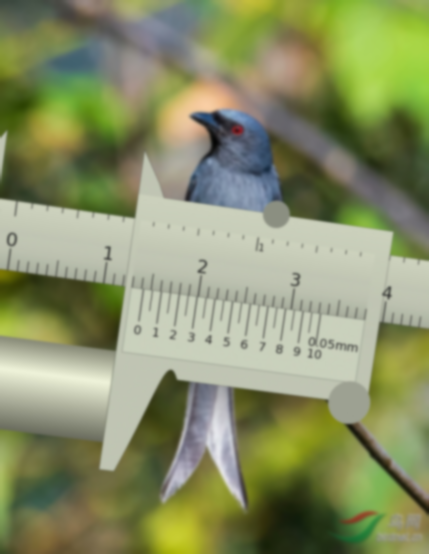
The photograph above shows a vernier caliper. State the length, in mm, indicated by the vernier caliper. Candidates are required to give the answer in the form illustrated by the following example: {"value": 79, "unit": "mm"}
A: {"value": 14.2, "unit": "mm"}
